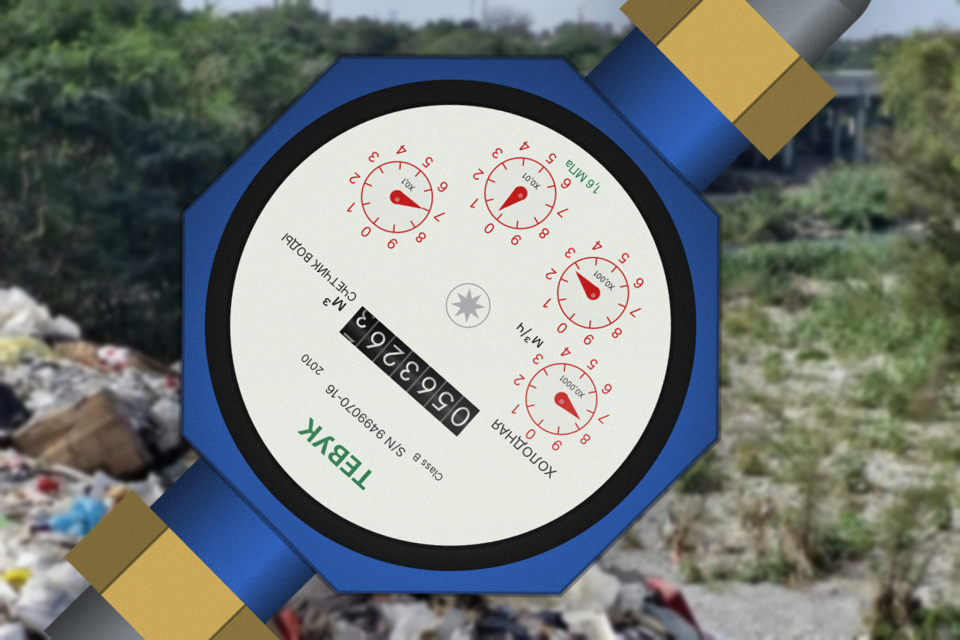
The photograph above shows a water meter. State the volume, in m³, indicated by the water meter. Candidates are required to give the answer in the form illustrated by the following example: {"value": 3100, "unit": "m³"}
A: {"value": 563262.7027, "unit": "m³"}
